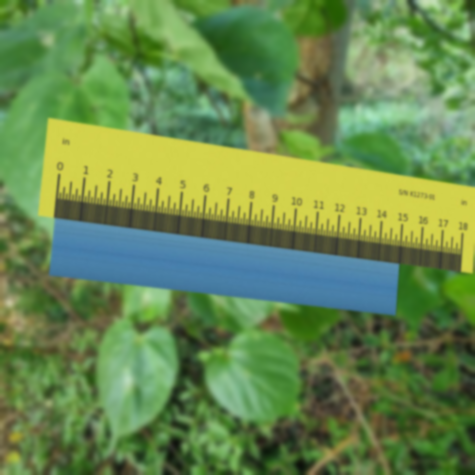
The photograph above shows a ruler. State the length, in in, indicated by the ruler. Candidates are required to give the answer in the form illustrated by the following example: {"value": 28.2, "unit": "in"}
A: {"value": 15, "unit": "in"}
